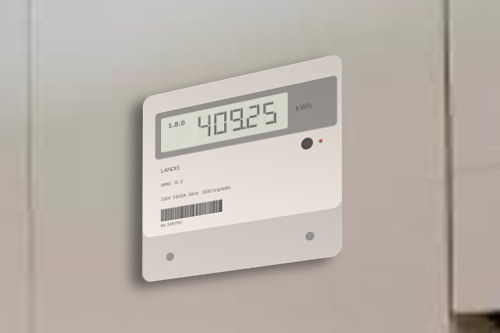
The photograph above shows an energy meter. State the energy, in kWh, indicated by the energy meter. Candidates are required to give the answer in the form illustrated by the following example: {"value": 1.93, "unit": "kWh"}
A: {"value": 409.25, "unit": "kWh"}
